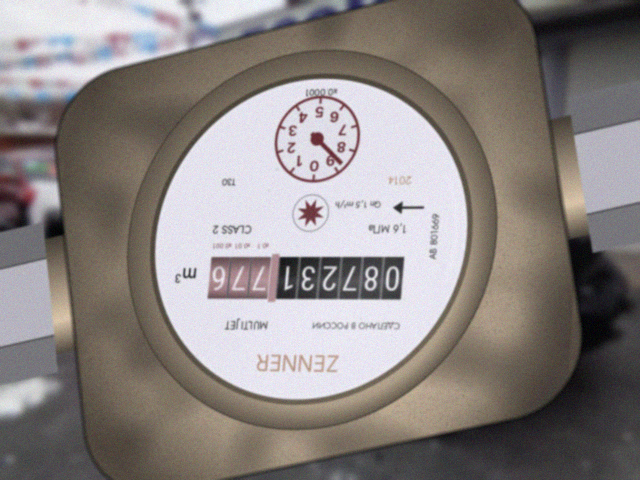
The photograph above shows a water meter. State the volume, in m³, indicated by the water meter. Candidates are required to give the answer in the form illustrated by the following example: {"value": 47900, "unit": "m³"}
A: {"value": 87231.7768, "unit": "m³"}
